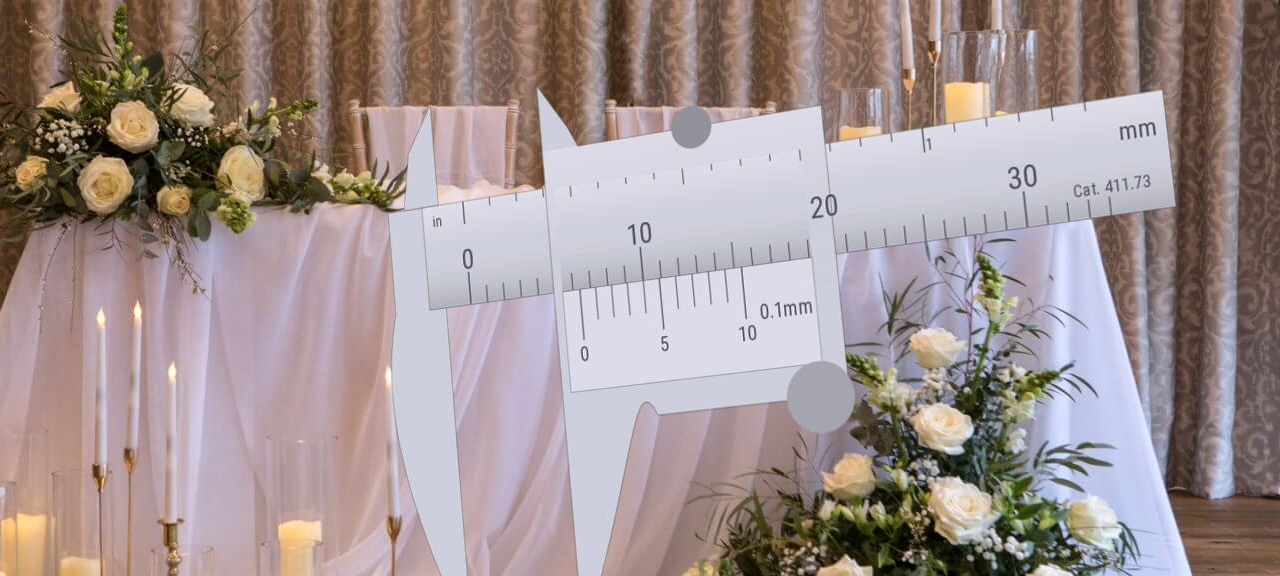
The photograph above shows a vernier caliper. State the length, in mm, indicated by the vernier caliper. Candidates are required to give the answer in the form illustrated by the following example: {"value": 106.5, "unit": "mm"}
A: {"value": 6.4, "unit": "mm"}
